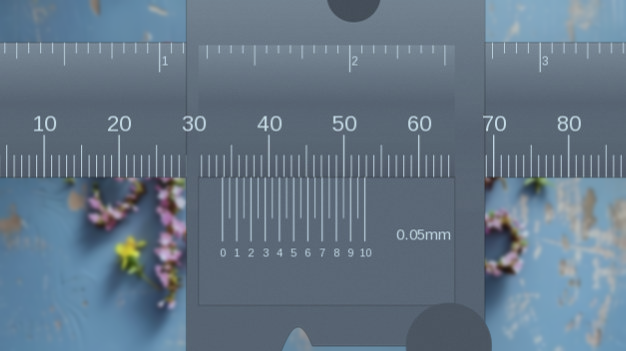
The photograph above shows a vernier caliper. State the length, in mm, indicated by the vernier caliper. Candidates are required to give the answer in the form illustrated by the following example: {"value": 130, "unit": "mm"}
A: {"value": 33.8, "unit": "mm"}
